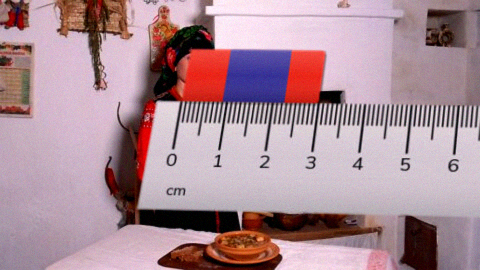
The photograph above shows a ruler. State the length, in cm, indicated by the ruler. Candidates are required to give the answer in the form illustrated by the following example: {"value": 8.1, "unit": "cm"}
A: {"value": 3, "unit": "cm"}
